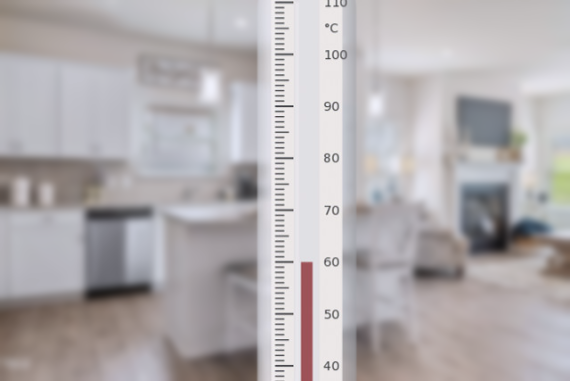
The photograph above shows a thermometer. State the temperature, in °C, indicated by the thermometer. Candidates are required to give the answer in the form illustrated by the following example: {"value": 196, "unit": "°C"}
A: {"value": 60, "unit": "°C"}
